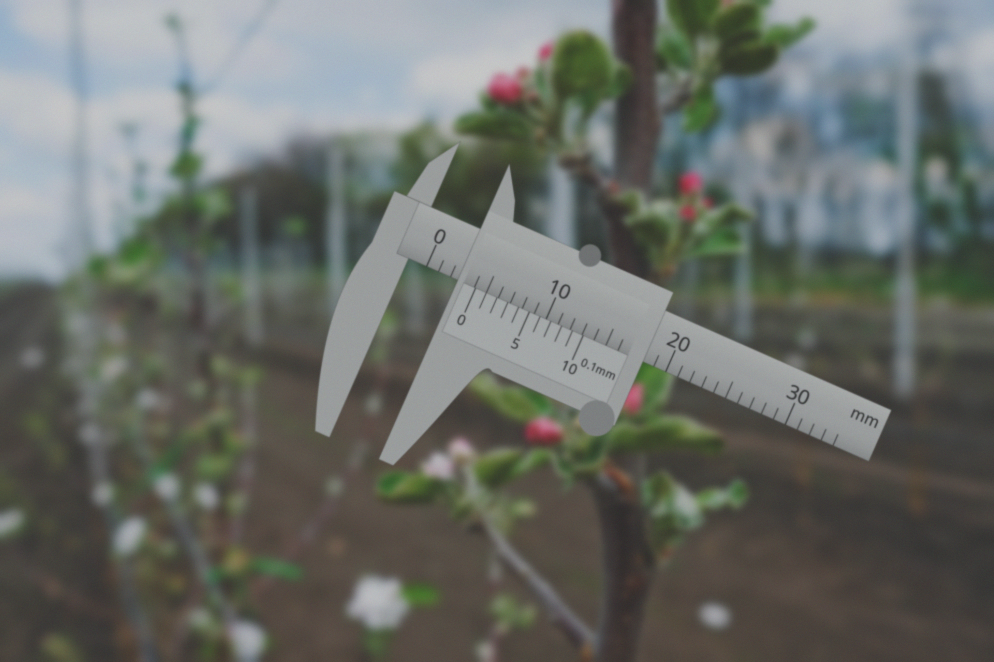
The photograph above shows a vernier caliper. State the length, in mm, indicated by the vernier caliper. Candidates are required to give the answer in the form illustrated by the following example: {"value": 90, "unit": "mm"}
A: {"value": 4.1, "unit": "mm"}
